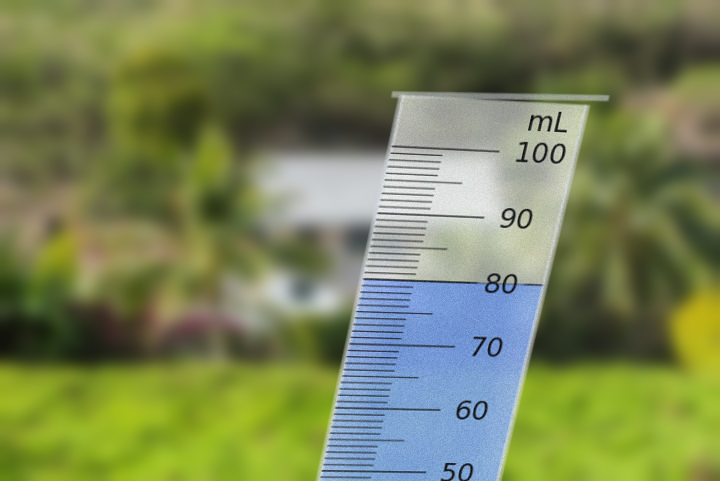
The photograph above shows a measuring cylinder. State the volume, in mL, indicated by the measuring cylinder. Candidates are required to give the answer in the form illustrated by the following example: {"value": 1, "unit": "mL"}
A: {"value": 80, "unit": "mL"}
